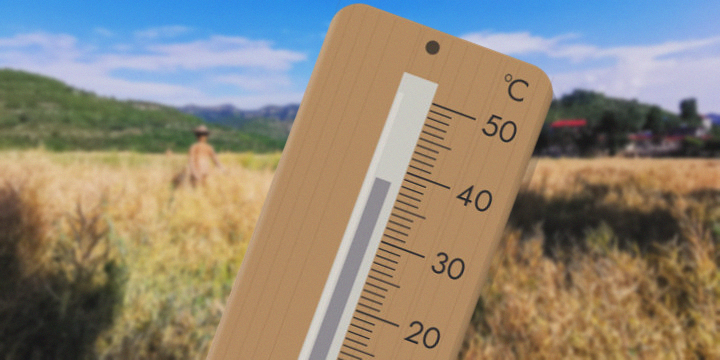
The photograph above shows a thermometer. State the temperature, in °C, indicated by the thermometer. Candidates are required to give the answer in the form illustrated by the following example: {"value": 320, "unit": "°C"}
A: {"value": 38, "unit": "°C"}
